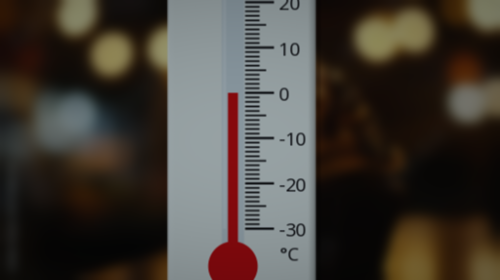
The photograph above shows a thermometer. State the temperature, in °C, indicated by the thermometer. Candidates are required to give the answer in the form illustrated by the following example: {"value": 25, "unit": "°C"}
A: {"value": 0, "unit": "°C"}
